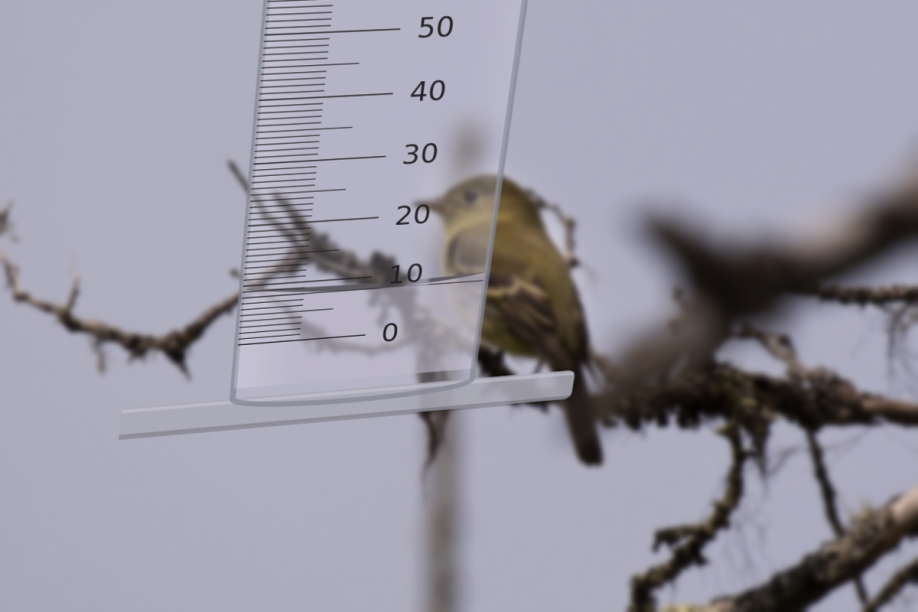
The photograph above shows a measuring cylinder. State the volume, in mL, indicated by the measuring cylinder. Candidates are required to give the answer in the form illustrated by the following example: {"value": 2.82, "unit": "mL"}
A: {"value": 8, "unit": "mL"}
